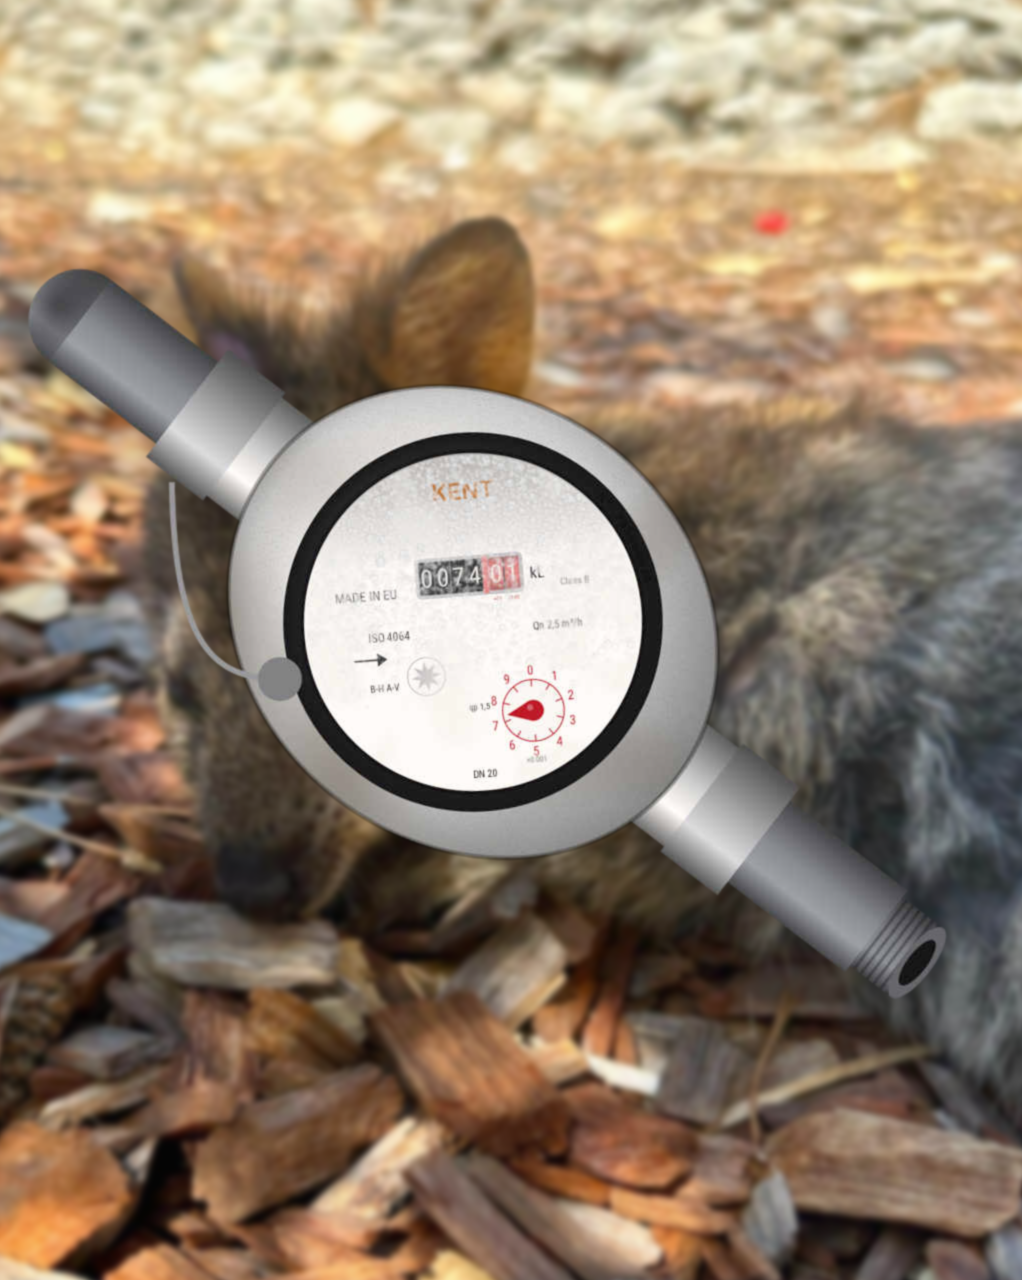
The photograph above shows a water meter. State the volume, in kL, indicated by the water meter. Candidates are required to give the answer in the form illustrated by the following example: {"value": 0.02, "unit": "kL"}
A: {"value": 74.017, "unit": "kL"}
